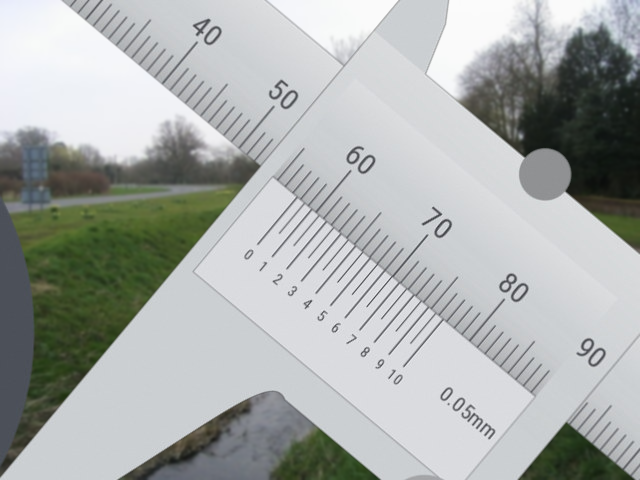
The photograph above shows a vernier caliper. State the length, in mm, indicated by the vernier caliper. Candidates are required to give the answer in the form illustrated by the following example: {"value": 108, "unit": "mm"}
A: {"value": 57.6, "unit": "mm"}
